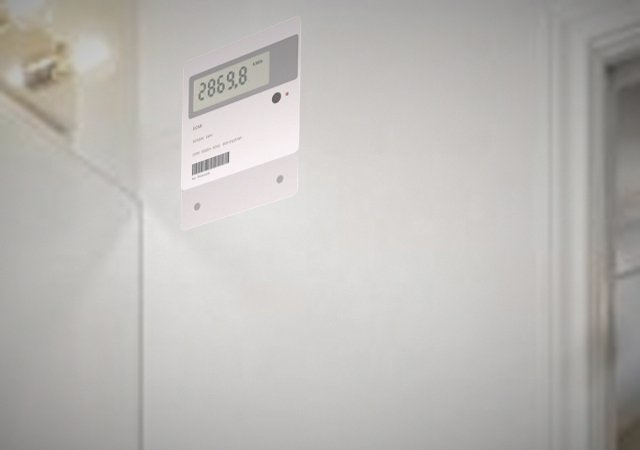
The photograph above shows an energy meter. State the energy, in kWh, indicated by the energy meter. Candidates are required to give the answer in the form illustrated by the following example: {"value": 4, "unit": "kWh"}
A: {"value": 2869.8, "unit": "kWh"}
